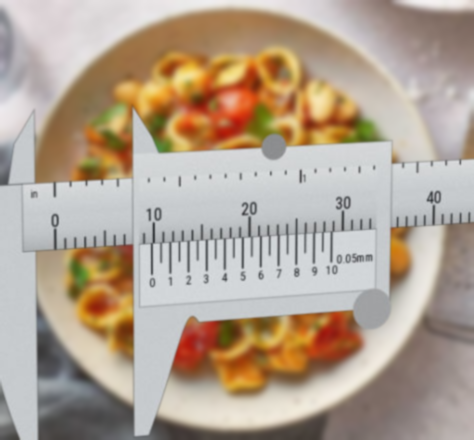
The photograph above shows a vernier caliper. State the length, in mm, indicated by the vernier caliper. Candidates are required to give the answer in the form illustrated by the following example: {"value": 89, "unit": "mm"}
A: {"value": 9.8, "unit": "mm"}
